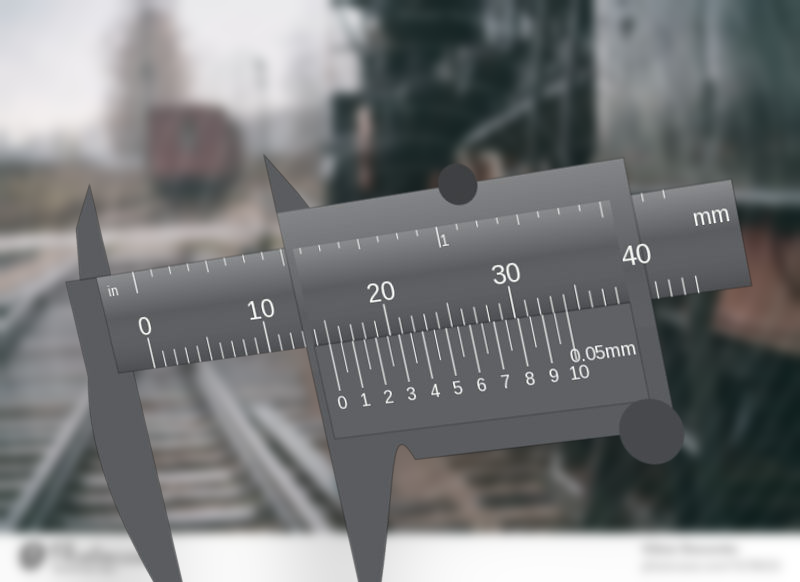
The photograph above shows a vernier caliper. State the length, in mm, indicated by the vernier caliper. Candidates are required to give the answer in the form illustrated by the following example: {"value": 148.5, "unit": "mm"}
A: {"value": 15.0, "unit": "mm"}
